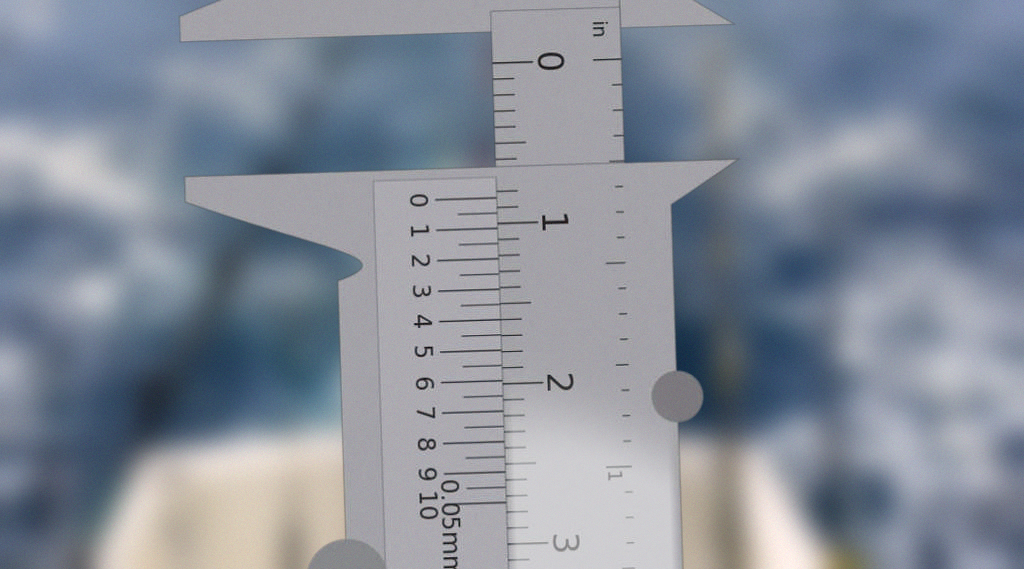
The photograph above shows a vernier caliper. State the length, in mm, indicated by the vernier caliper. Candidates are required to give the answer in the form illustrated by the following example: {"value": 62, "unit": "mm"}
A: {"value": 8.4, "unit": "mm"}
